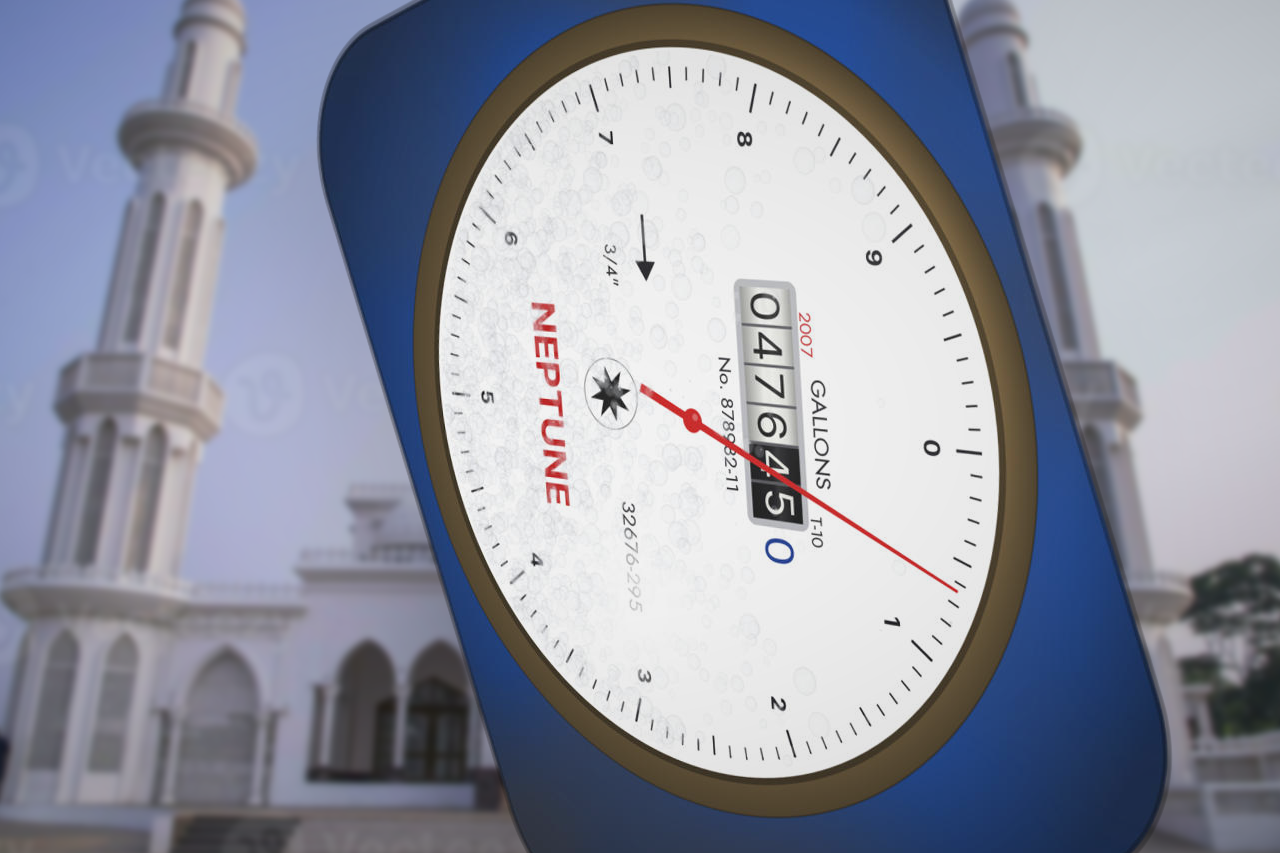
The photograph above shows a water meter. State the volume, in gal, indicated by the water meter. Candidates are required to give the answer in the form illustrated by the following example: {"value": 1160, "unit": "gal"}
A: {"value": 476450.6, "unit": "gal"}
